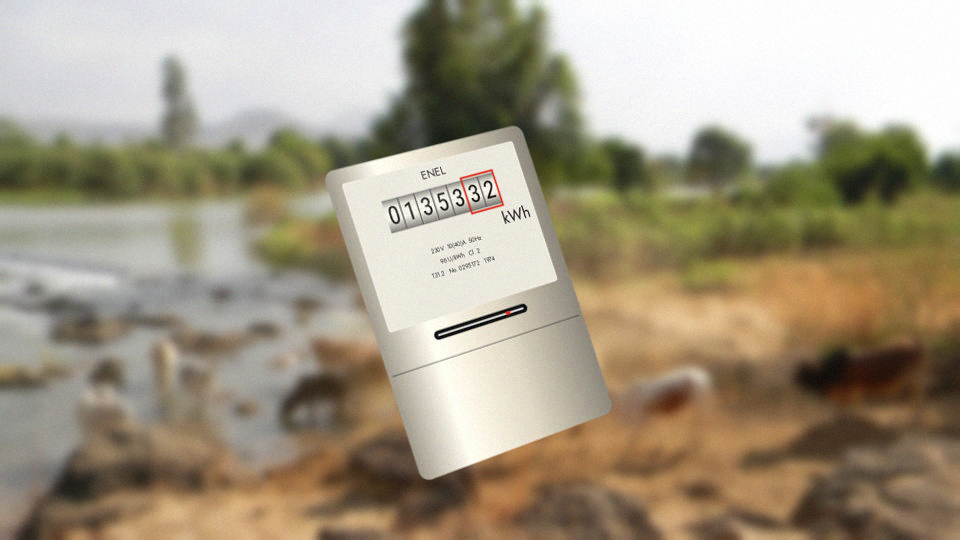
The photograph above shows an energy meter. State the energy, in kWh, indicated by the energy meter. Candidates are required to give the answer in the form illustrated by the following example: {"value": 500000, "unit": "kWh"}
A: {"value": 1353.32, "unit": "kWh"}
